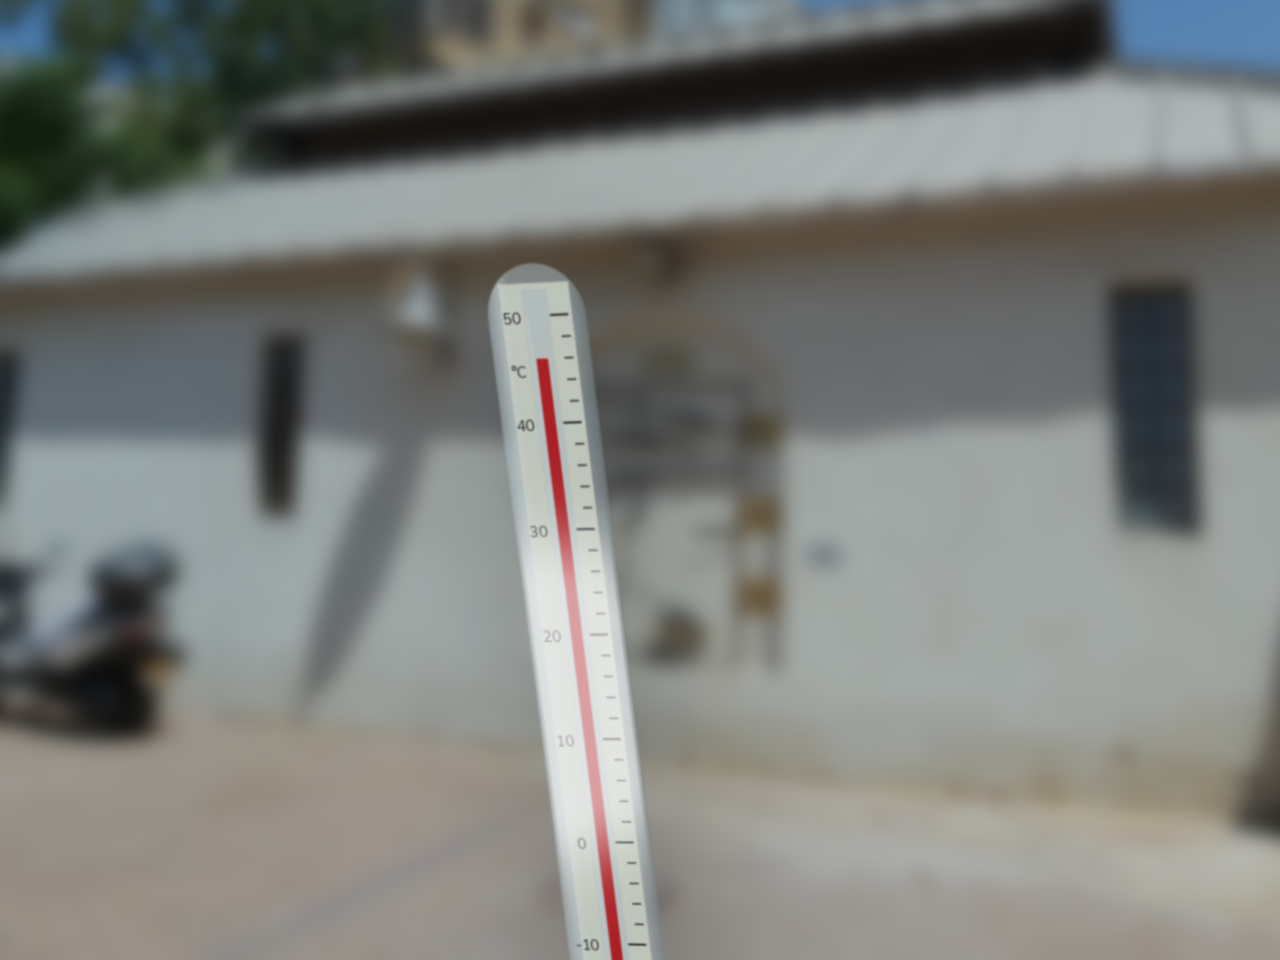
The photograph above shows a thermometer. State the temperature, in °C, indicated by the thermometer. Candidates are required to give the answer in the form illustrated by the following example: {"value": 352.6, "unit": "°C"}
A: {"value": 46, "unit": "°C"}
